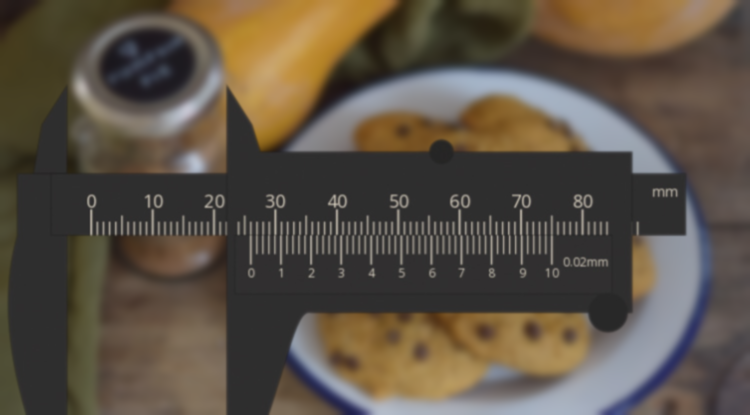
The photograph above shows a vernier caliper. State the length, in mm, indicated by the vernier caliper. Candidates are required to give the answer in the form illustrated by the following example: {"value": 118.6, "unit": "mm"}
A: {"value": 26.0, "unit": "mm"}
